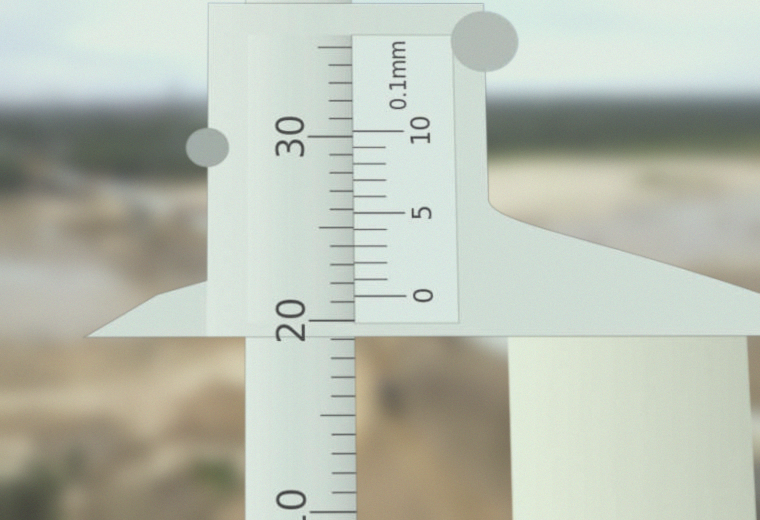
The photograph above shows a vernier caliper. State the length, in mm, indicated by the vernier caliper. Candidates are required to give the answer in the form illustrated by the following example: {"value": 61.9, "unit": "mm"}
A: {"value": 21.3, "unit": "mm"}
